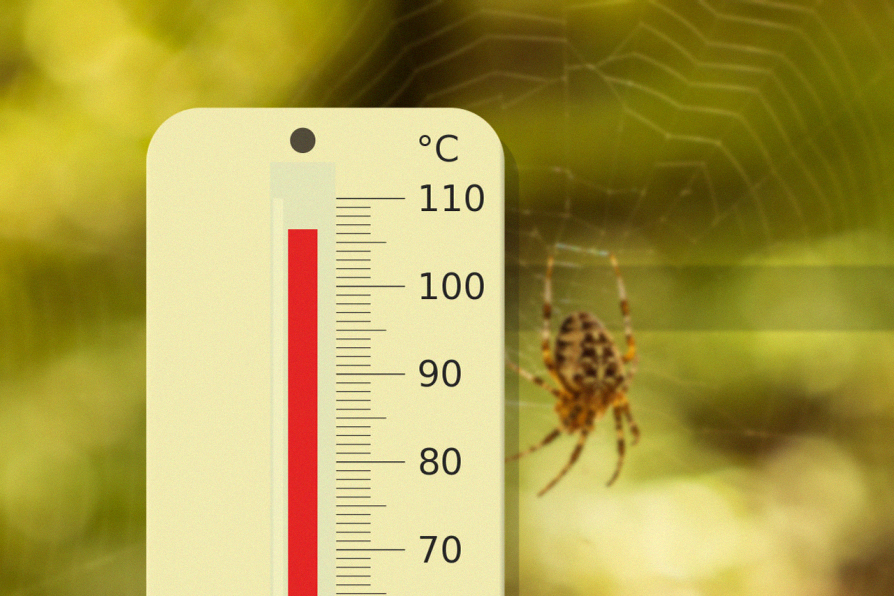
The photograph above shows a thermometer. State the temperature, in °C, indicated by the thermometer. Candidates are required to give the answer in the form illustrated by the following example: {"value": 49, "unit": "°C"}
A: {"value": 106.5, "unit": "°C"}
